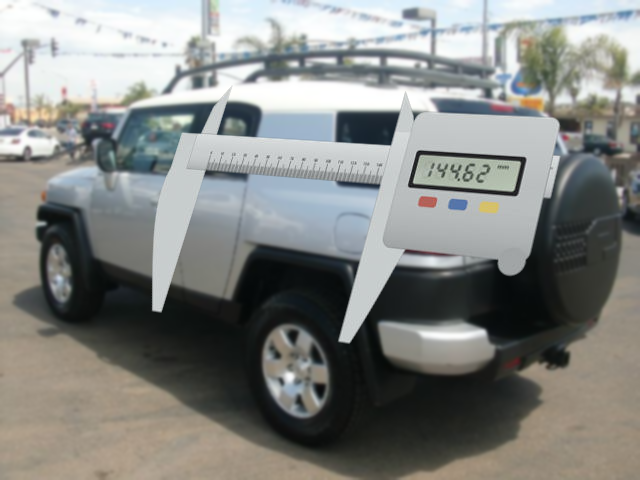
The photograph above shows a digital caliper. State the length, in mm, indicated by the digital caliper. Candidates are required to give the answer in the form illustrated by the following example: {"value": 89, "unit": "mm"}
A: {"value": 144.62, "unit": "mm"}
